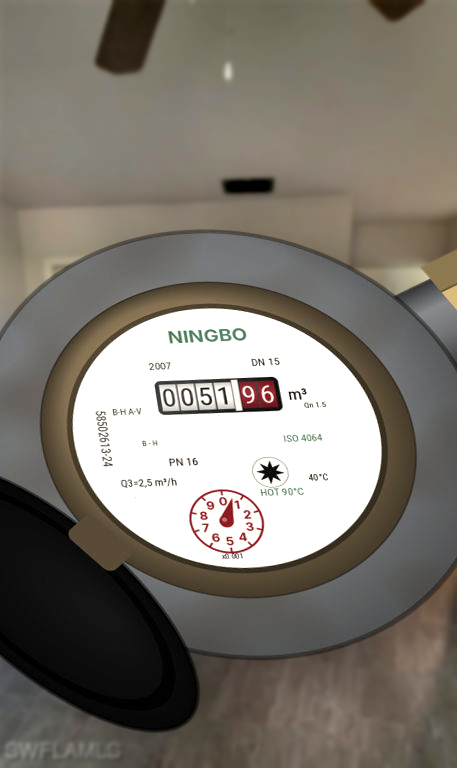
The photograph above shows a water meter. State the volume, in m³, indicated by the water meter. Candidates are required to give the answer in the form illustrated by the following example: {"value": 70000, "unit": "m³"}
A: {"value": 51.960, "unit": "m³"}
